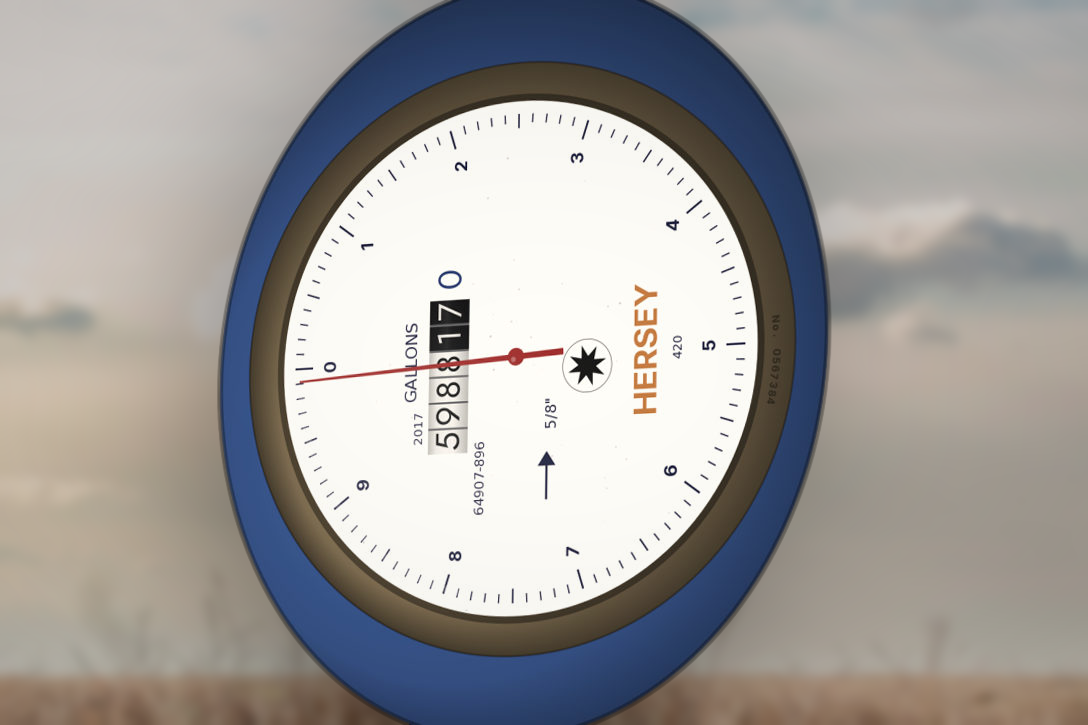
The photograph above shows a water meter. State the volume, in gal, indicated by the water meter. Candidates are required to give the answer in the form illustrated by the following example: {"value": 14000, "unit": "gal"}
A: {"value": 5988169.9, "unit": "gal"}
